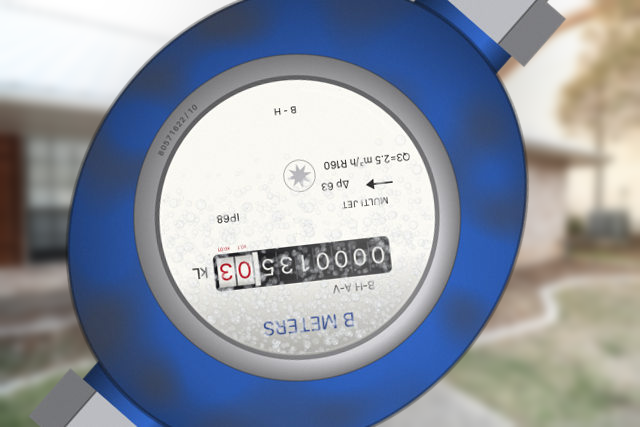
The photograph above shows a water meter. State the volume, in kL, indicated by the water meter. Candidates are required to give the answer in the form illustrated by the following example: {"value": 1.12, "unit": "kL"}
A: {"value": 135.03, "unit": "kL"}
